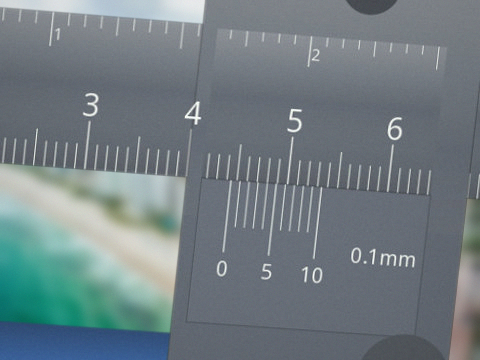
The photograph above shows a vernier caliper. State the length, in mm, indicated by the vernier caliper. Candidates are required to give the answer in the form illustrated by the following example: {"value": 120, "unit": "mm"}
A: {"value": 44.4, "unit": "mm"}
